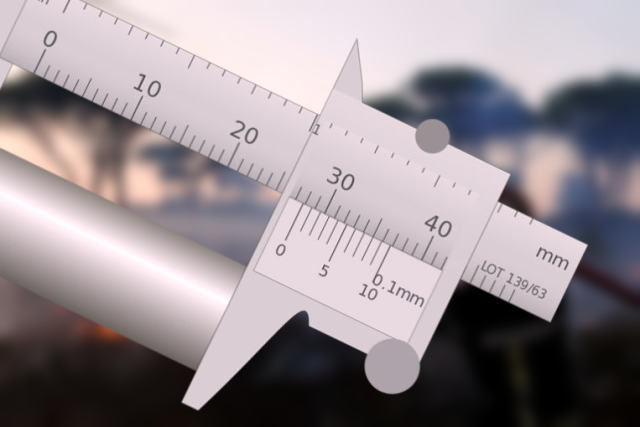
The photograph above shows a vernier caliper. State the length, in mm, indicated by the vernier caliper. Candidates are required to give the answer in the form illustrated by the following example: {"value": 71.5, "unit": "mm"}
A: {"value": 27.8, "unit": "mm"}
